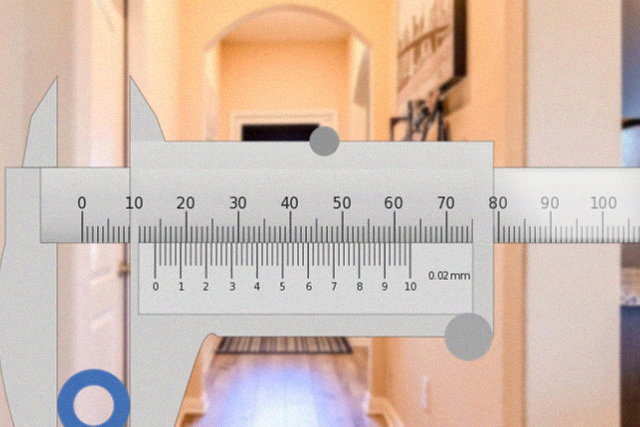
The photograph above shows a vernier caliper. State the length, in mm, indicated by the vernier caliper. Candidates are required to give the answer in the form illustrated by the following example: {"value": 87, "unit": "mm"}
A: {"value": 14.0, "unit": "mm"}
